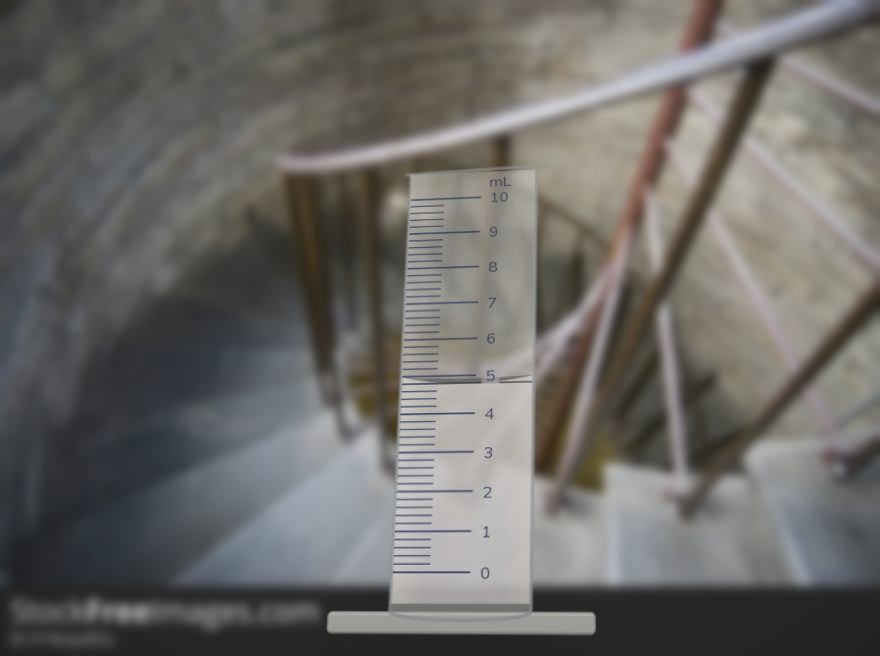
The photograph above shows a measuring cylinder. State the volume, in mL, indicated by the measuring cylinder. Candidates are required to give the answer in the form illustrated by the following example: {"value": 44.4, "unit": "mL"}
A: {"value": 4.8, "unit": "mL"}
